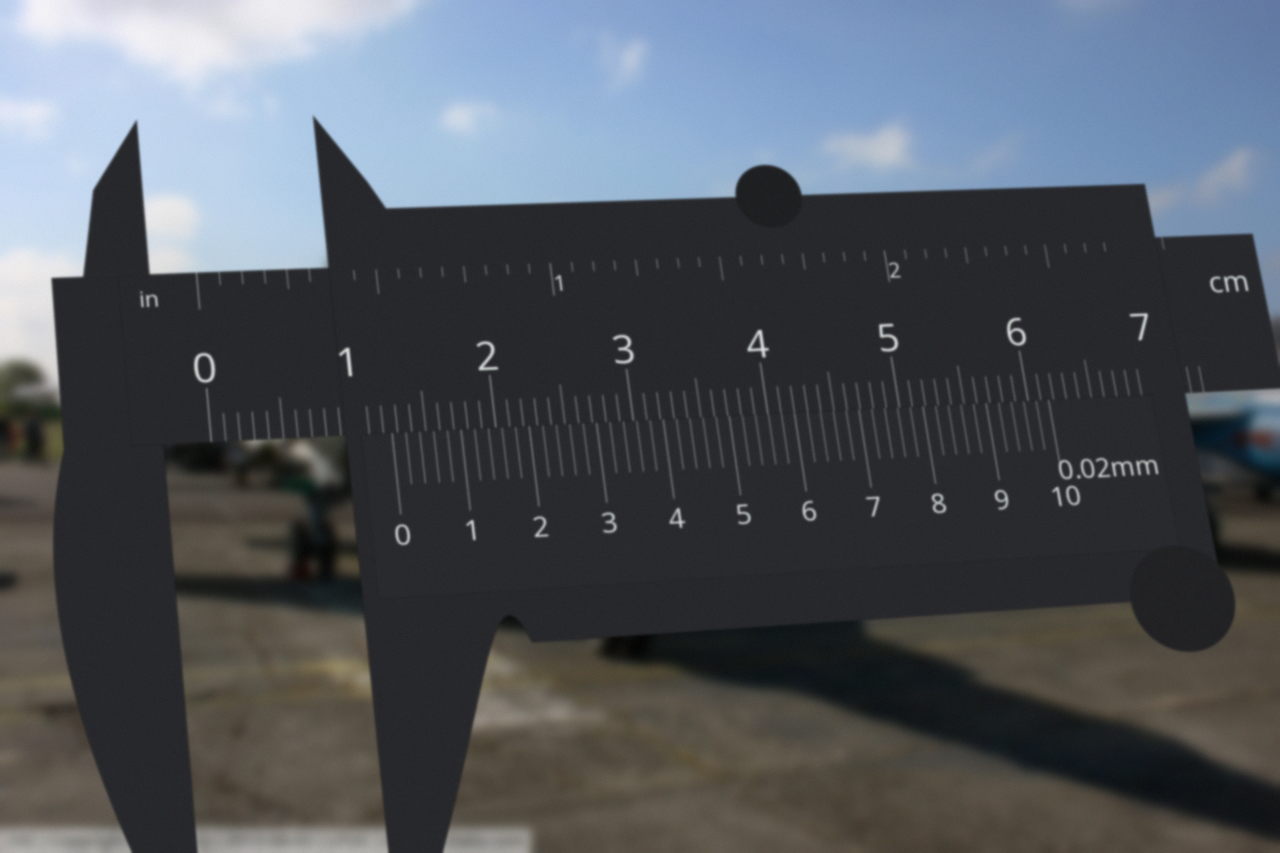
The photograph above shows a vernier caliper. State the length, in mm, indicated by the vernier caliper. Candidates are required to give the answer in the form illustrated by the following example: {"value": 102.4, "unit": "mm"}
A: {"value": 12.6, "unit": "mm"}
